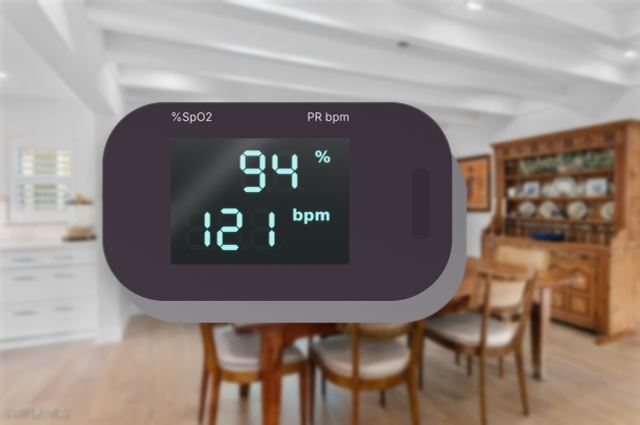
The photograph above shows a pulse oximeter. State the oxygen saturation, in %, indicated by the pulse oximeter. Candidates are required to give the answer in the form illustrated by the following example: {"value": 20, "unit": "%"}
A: {"value": 94, "unit": "%"}
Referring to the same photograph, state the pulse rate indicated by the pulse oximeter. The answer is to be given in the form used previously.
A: {"value": 121, "unit": "bpm"}
